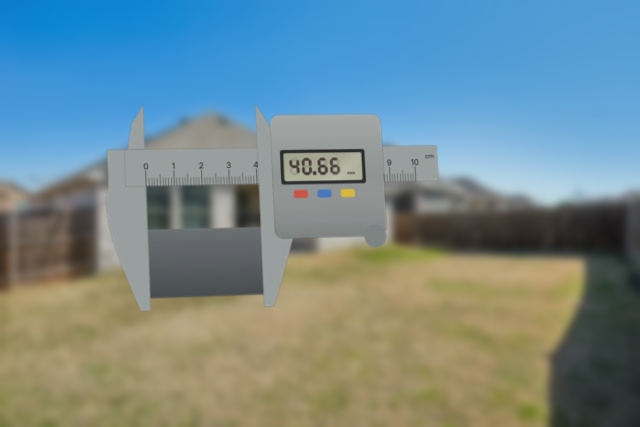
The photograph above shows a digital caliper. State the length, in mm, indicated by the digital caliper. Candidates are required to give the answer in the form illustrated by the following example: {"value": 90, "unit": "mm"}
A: {"value": 40.66, "unit": "mm"}
